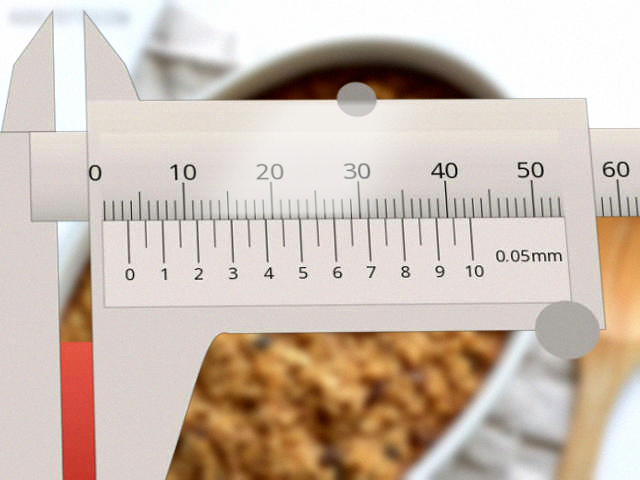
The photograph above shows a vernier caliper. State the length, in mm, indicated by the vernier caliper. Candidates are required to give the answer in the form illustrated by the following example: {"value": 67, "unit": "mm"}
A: {"value": 3.6, "unit": "mm"}
